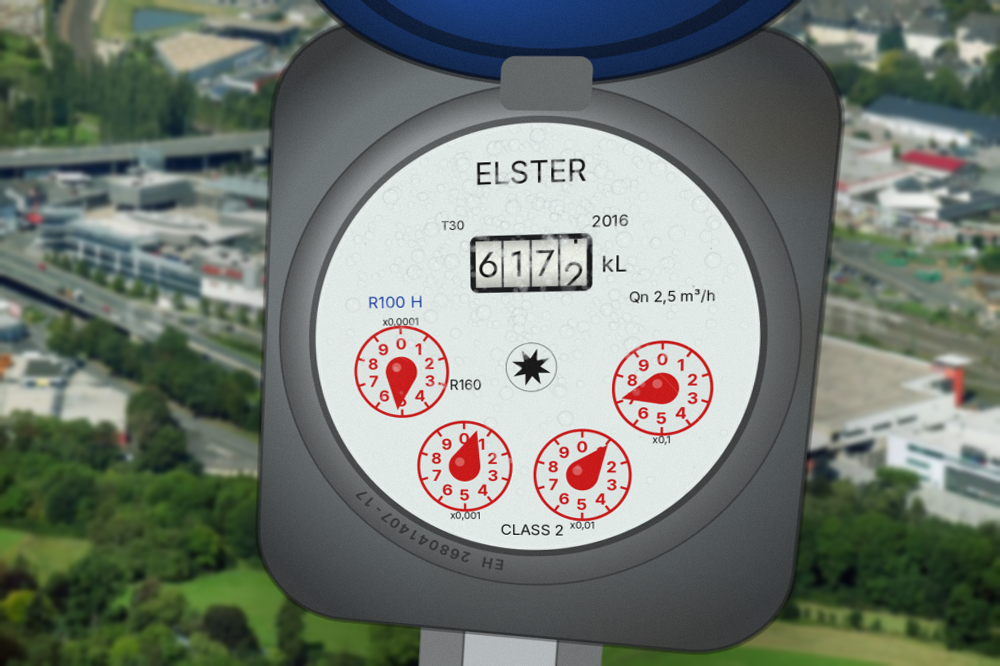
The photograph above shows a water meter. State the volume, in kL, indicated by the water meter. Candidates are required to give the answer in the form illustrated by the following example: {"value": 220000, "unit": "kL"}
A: {"value": 6171.7105, "unit": "kL"}
